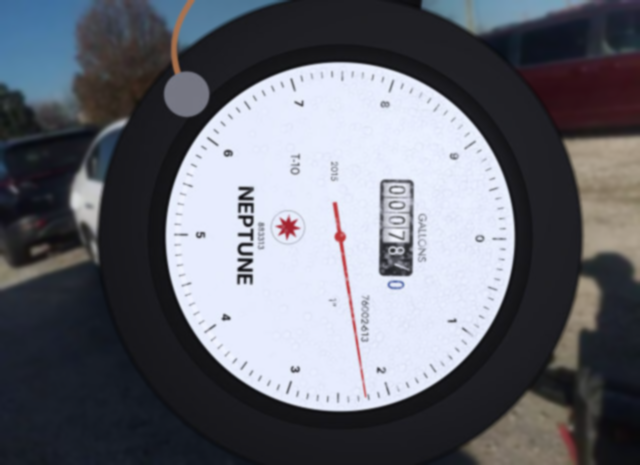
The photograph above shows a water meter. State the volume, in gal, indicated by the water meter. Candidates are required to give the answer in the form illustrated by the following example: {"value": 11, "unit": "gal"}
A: {"value": 7872.2, "unit": "gal"}
